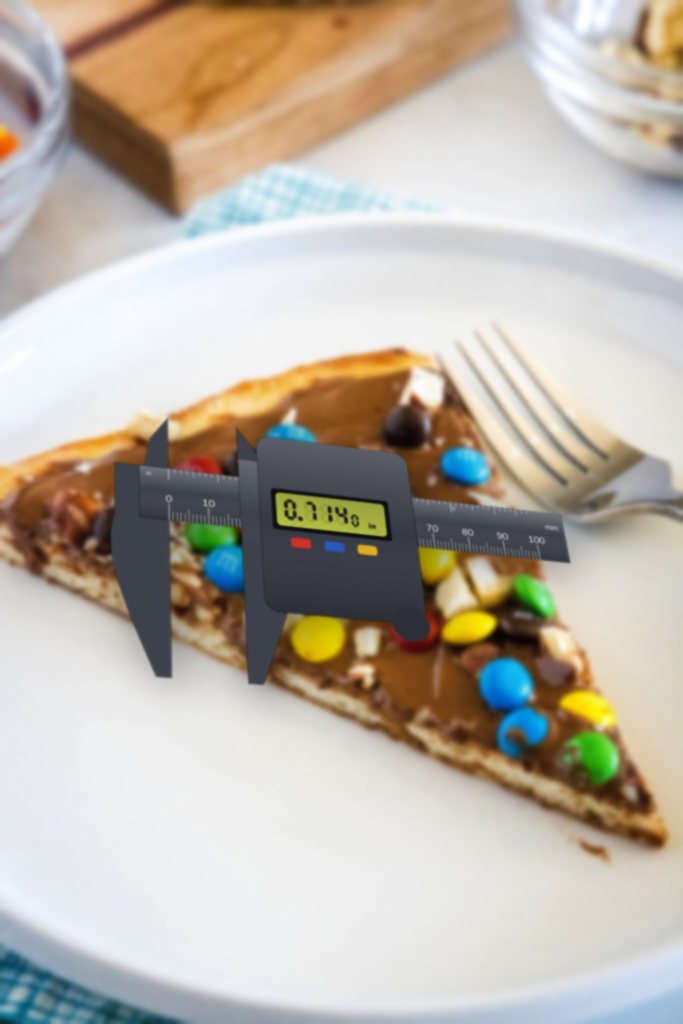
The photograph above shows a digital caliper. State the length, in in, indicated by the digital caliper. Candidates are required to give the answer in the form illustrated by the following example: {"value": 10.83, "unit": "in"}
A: {"value": 0.7140, "unit": "in"}
